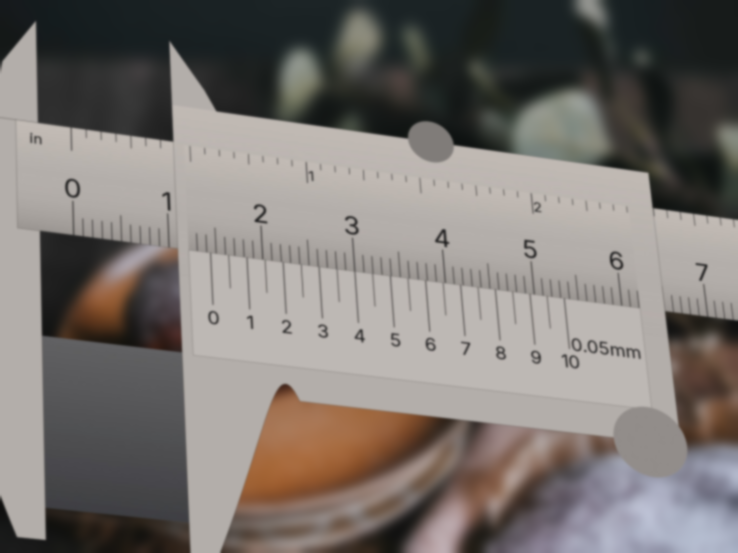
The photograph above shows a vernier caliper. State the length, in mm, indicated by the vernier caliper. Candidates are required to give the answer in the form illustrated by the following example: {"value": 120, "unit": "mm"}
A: {"value": 14.4, "unit": "mm"}
